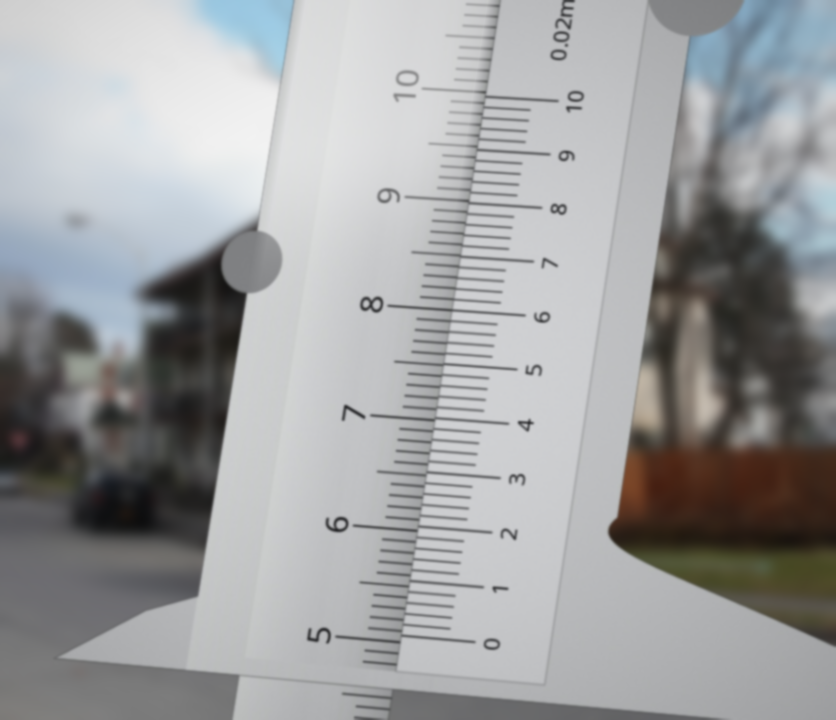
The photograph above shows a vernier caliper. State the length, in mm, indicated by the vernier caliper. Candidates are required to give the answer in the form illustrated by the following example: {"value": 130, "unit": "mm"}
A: {"value": 50.6, "unit": "mm"}
